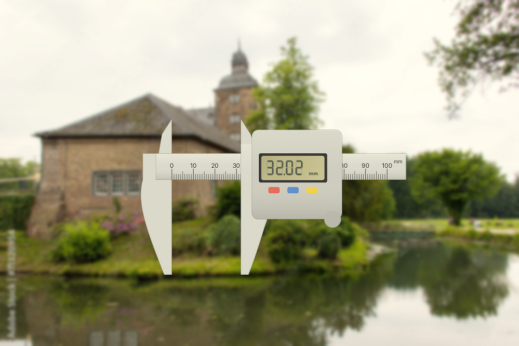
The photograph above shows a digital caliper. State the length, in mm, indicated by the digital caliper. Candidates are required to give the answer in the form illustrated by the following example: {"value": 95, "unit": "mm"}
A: {"value": 32.02, "unit": "mm"}
